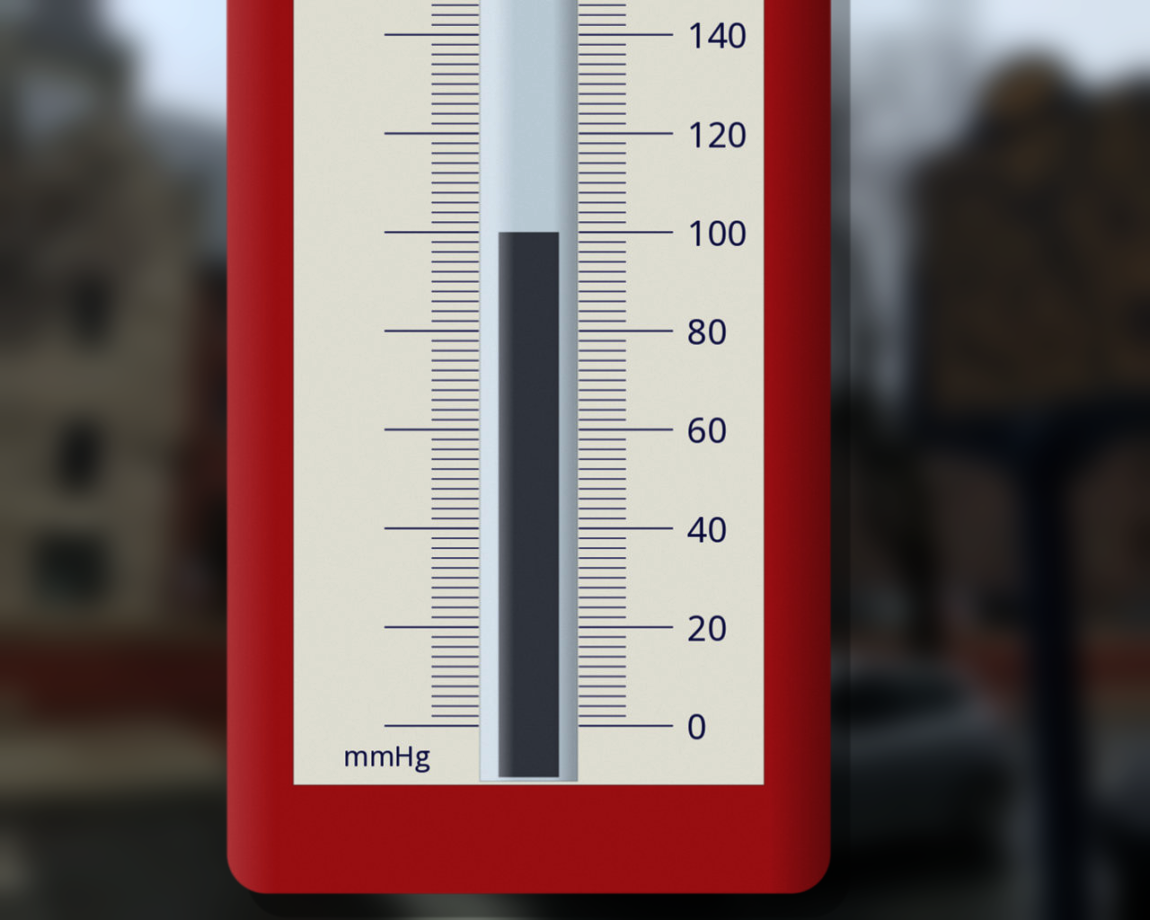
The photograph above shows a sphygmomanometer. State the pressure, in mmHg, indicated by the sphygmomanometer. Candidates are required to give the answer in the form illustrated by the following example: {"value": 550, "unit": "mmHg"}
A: {"value": 100, "unit": "mmHg"}
